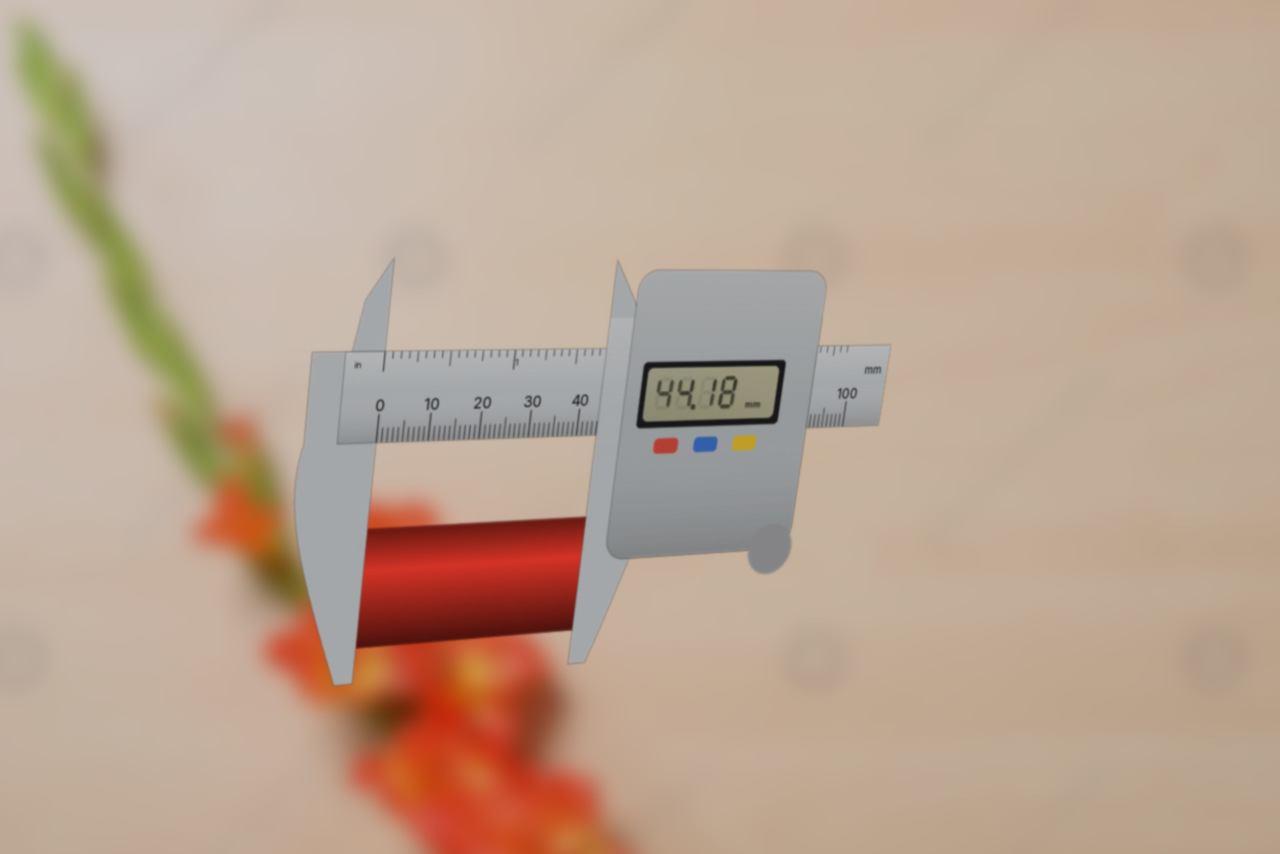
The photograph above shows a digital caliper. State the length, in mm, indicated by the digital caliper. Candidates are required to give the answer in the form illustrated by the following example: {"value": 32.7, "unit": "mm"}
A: {"value": 44.18, "unit": "mm"}
